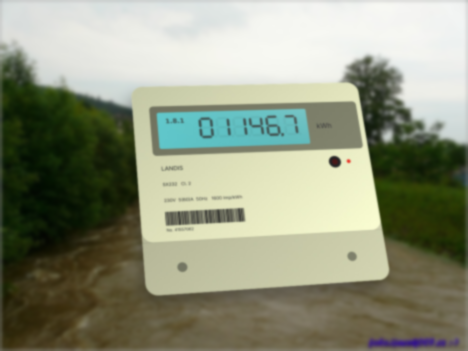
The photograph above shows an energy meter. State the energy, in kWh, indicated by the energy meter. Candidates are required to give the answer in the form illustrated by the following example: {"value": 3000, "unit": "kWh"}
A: {"value": 1146.7, "unit": "kWh"}
